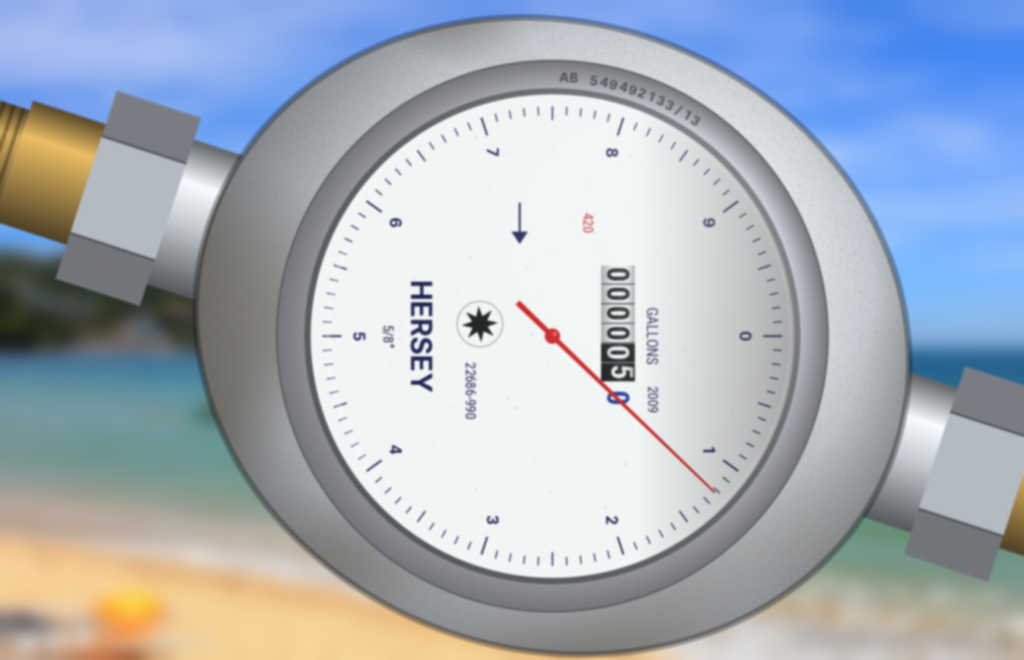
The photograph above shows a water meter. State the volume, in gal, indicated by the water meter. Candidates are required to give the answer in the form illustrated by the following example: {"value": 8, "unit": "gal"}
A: {"value": 51.2, "unit": "gal"}
